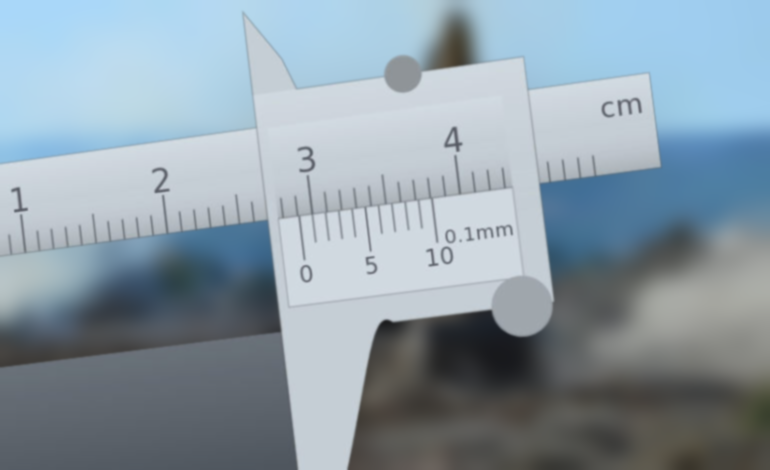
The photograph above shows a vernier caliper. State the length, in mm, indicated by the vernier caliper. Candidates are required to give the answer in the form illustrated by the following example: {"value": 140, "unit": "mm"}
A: {"value": 29.1, "unit": "mm"}
